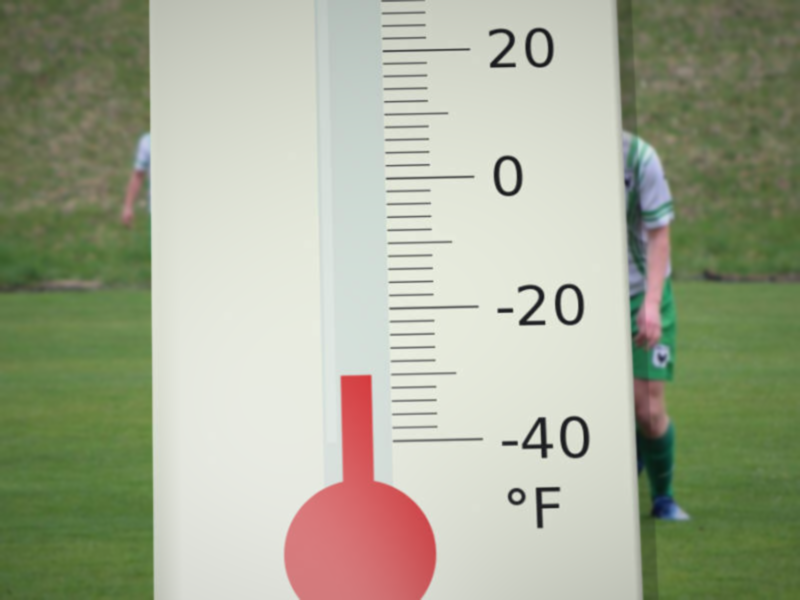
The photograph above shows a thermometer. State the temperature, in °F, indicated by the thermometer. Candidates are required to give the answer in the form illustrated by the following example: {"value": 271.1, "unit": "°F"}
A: {"value": -30, "unit": "°F"}
